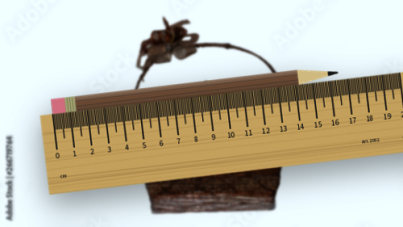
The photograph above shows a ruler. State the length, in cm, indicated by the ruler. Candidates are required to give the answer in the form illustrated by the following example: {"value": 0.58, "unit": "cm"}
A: {"value": 16.5, "unit": "cm"}
